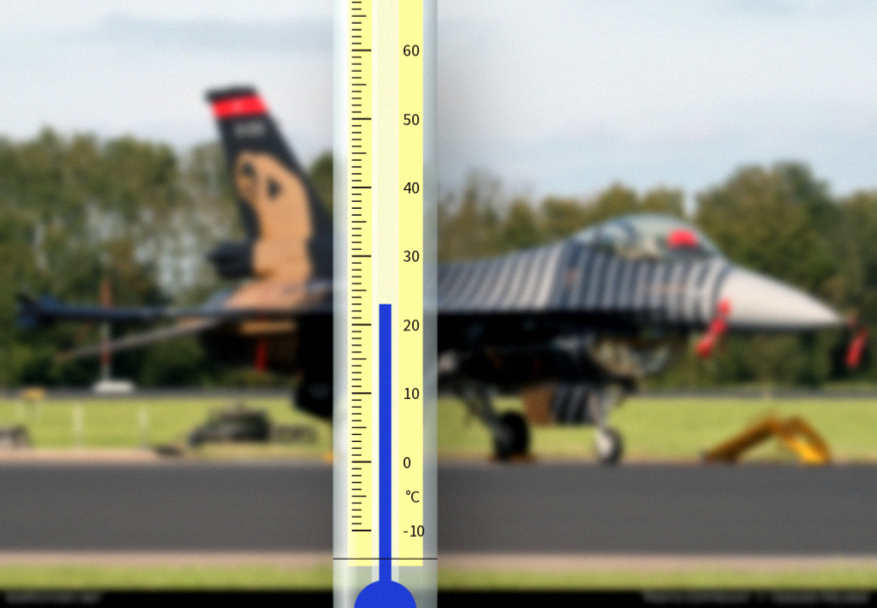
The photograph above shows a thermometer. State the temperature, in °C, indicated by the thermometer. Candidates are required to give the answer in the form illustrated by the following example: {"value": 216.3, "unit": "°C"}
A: {"value": 23, "unit": "°C"}
